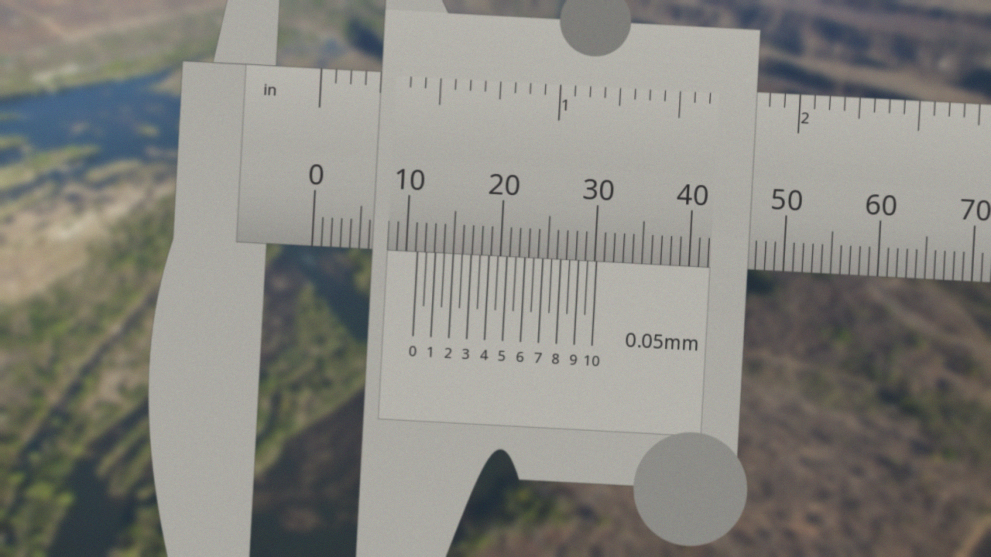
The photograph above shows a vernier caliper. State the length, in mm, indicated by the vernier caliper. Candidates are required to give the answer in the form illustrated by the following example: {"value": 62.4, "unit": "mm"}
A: {"value": 11.2, "unit": "mm"}
